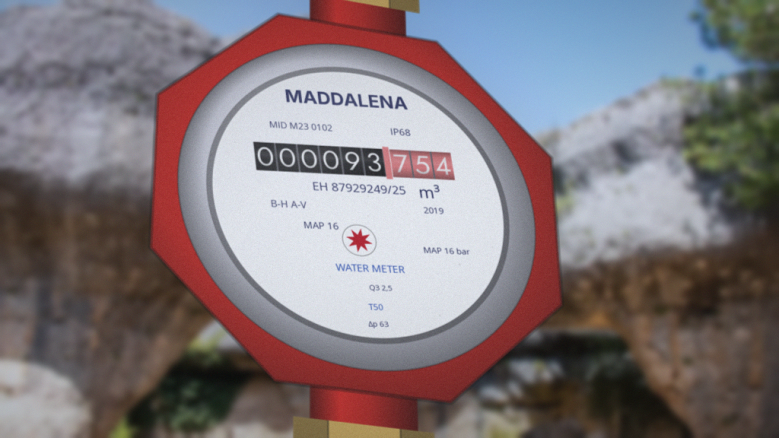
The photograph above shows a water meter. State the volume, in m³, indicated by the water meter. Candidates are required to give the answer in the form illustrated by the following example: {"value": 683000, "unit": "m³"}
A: {"value": 93.754, "unit": "m³"}
